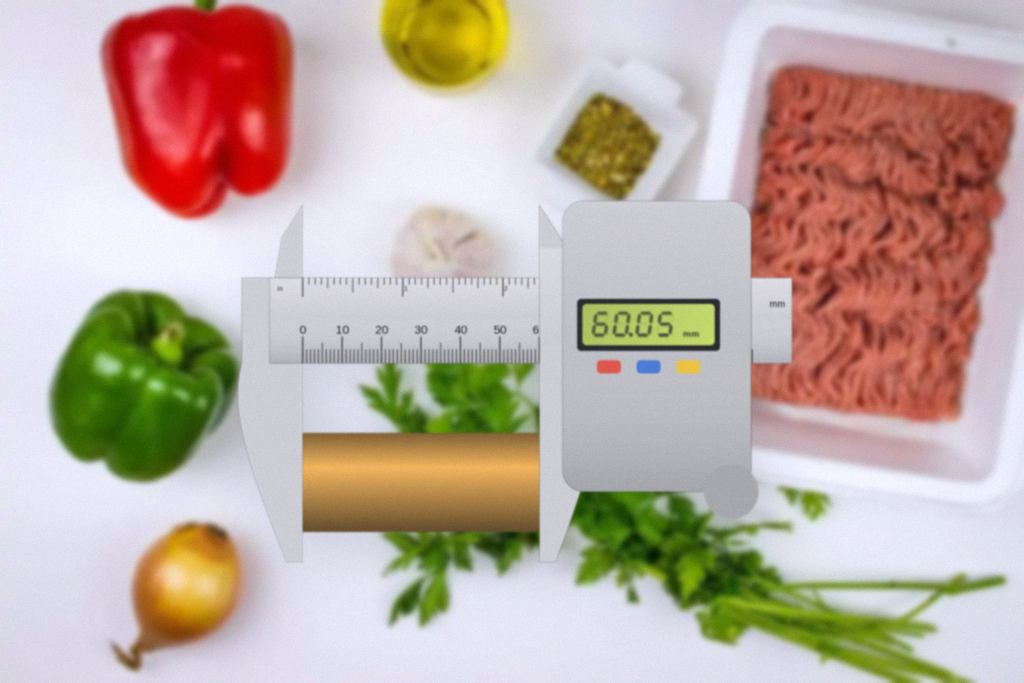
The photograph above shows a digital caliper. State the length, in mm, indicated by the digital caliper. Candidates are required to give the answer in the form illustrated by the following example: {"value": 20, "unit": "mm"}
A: {"value": 60.05, "unit": "mm"}
